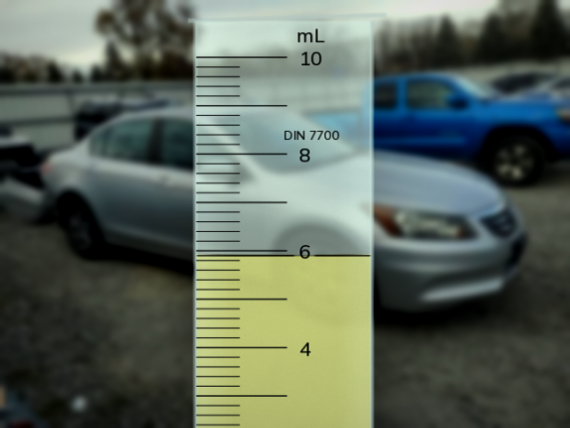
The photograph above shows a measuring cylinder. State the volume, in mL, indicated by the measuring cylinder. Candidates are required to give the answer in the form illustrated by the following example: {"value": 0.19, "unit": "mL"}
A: {"value": 5.9, "unit": "mL"}
